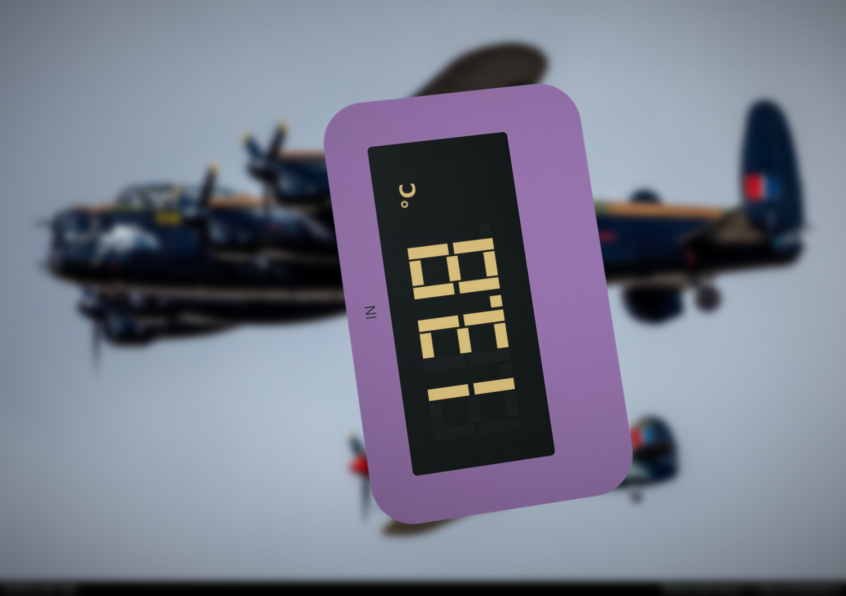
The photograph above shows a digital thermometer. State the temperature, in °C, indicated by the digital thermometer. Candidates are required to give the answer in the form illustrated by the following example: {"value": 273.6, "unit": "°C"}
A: {"value": 13.8, "unit": "°C"}
